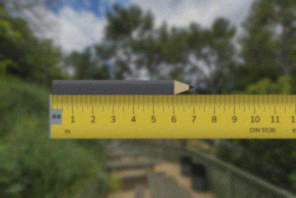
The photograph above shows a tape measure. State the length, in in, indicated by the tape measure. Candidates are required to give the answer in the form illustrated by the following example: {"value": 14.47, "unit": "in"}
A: {"value": 7, "unit": "in"}
